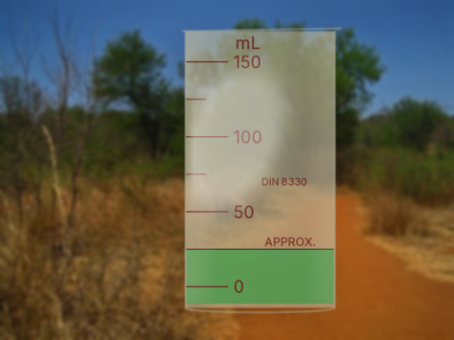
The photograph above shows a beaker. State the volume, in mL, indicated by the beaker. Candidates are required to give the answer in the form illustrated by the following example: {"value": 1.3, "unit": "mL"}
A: {"value": 25, "unit": "mL"}
